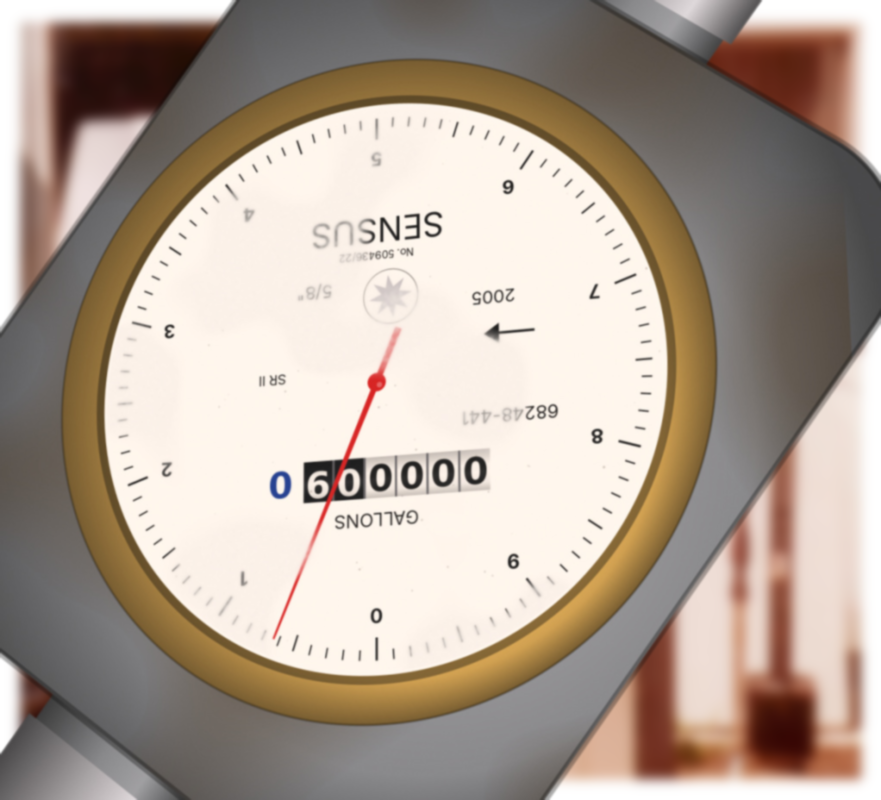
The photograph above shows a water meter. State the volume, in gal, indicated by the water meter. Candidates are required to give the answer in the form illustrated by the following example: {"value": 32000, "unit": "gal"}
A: {"value": 90.6, "unit": "gal"}
